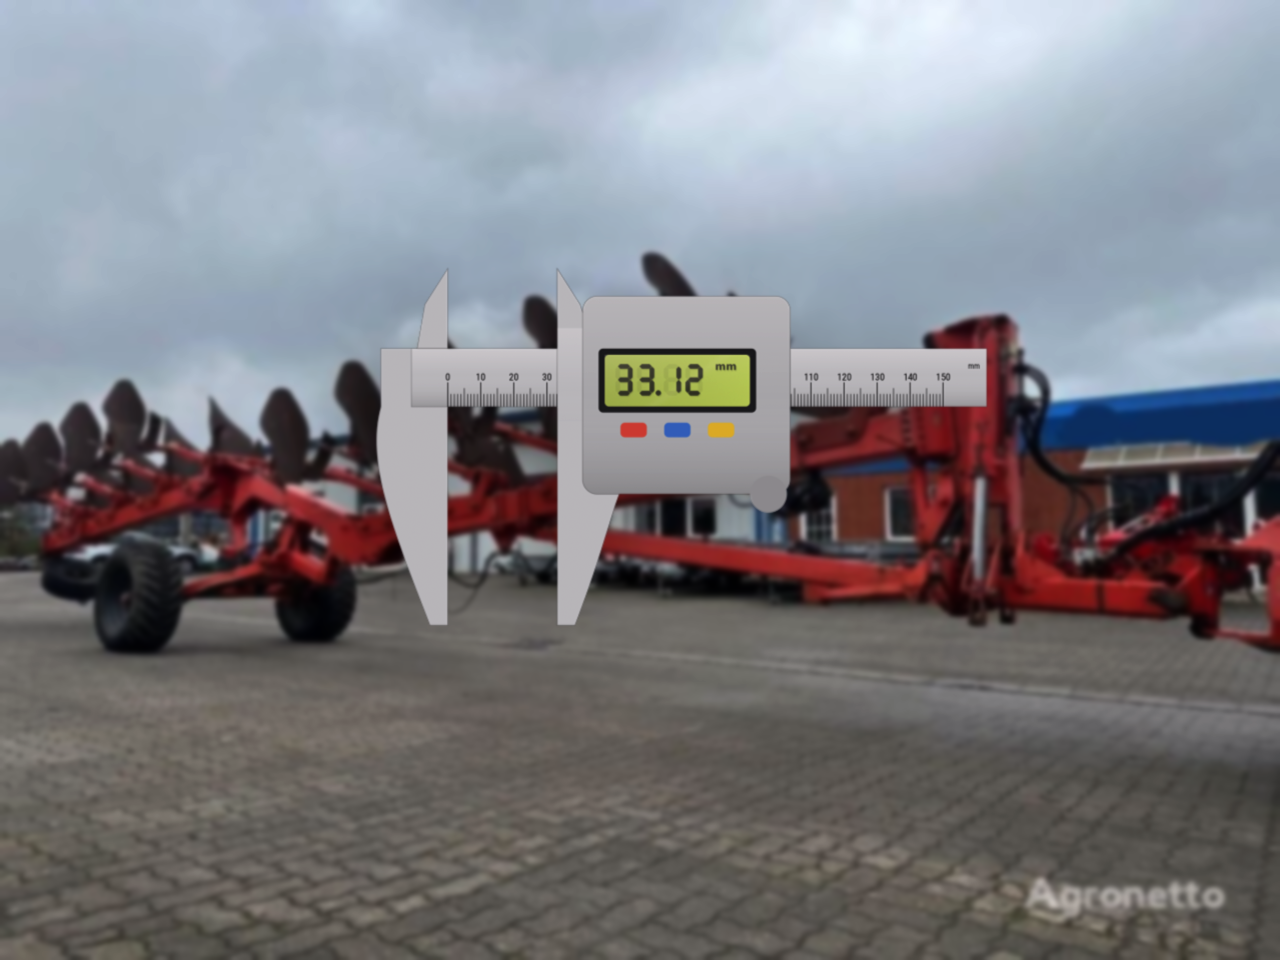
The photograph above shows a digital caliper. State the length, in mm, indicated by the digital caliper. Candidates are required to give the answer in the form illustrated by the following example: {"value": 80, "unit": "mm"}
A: {"value": 33.12, "unit": "mm"}
